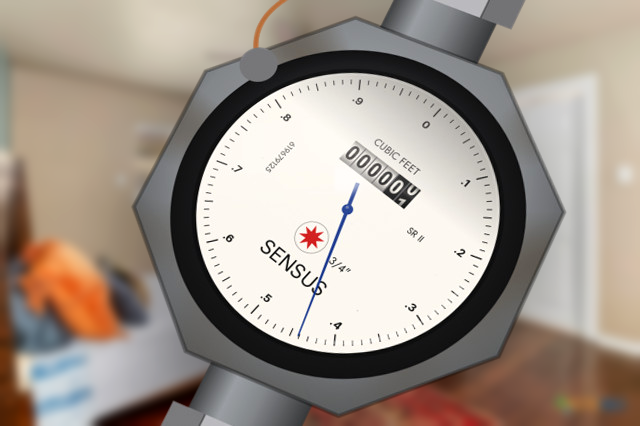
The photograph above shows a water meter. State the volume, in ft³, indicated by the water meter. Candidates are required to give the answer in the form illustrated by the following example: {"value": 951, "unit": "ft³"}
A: {"value": 0.44, "unit": "ft³"}
